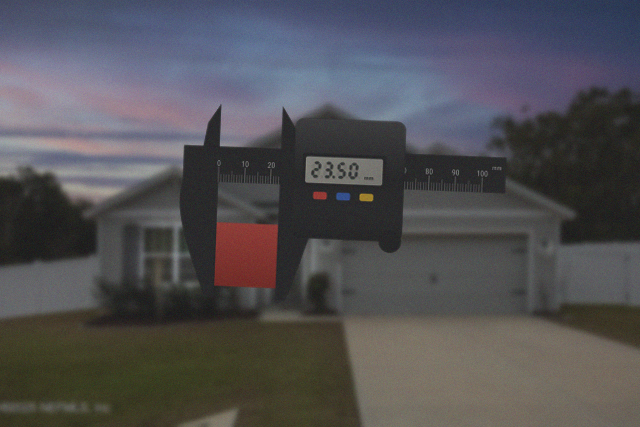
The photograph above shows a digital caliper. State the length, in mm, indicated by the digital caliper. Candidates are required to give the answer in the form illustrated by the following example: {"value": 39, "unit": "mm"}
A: {"value": 23.50, "unit": "mm"}
